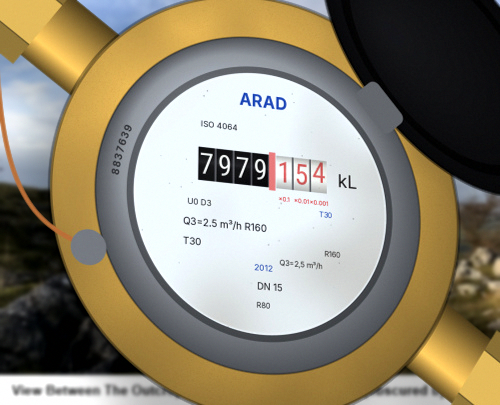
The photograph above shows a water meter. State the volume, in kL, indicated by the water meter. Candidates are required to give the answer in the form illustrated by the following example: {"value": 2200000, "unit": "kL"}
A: {"value": 7979.154, "unit": "kL"}
